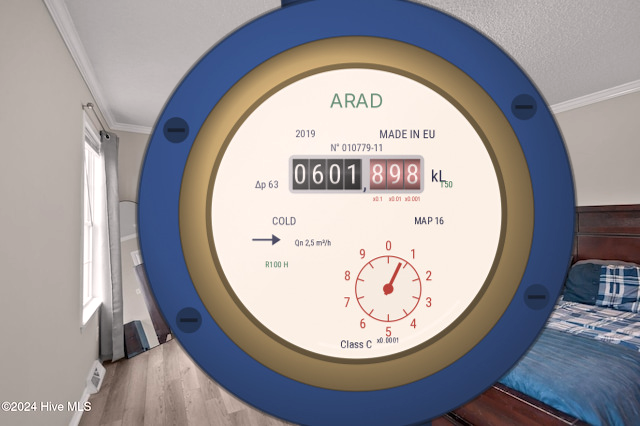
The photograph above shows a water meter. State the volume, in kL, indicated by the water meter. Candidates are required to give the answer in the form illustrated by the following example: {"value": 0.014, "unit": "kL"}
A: {"value": 601.8980, "unit": "kL"}
